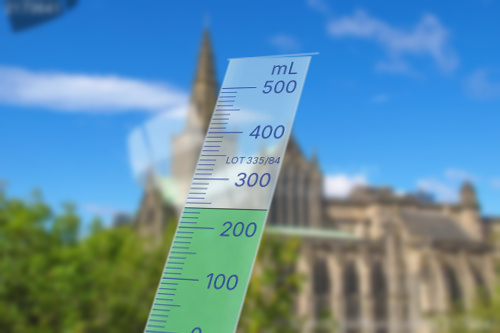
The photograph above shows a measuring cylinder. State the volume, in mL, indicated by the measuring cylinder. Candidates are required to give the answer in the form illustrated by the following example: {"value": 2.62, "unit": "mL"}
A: {"value": 240, "unit": "mL"}
